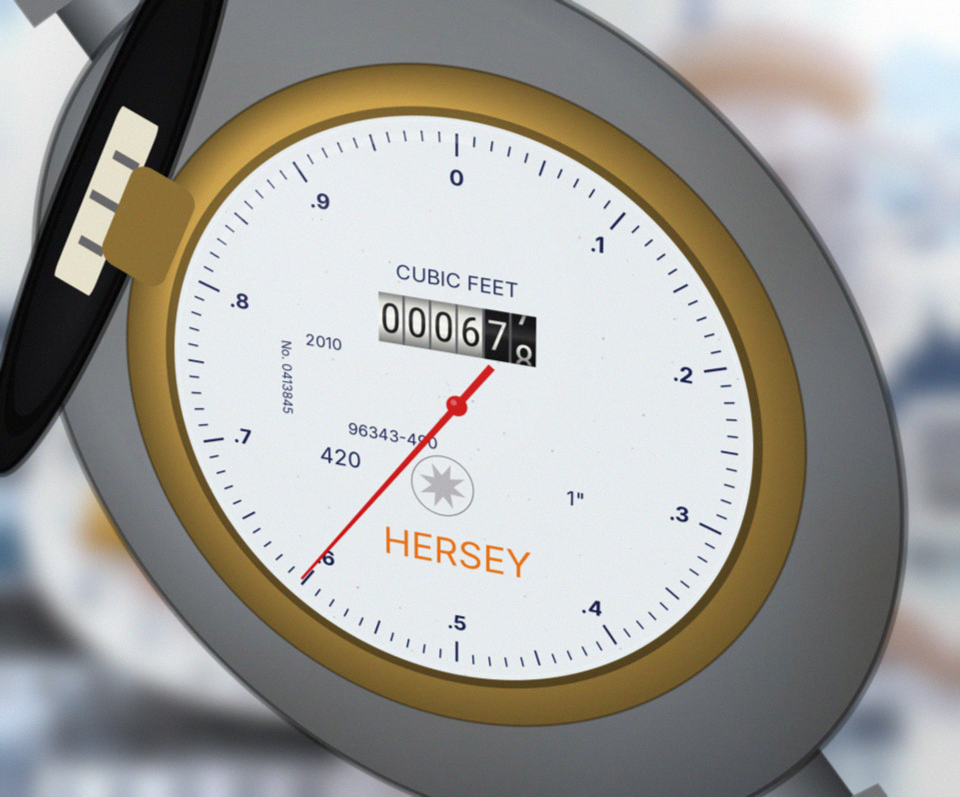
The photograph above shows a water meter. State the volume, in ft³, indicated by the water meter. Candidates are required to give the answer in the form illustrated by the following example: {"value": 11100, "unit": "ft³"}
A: {"value": 677.60, "unit": "ft³"}
